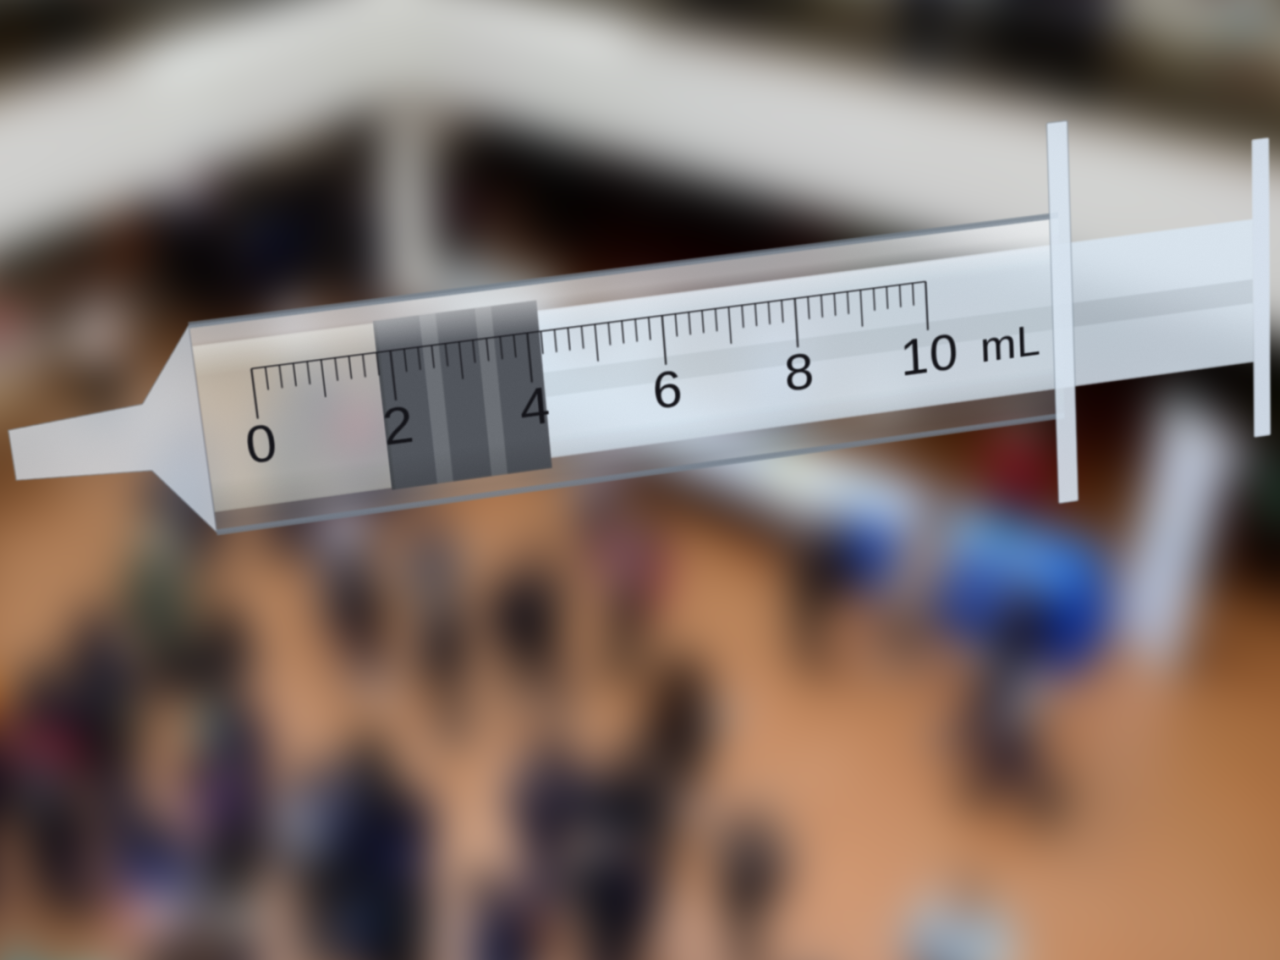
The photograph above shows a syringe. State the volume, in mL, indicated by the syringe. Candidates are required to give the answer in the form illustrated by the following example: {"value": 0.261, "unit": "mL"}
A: {"value": 1.8, "unit": "mL"}
